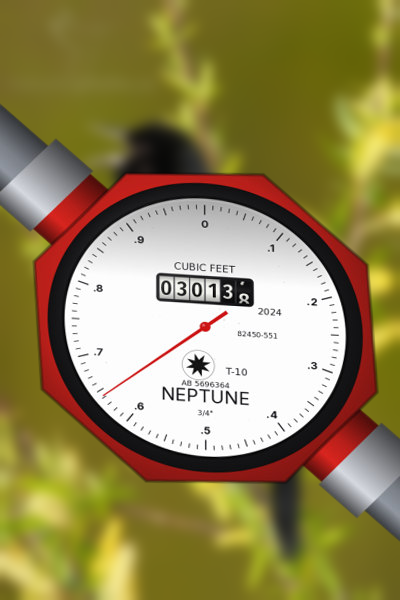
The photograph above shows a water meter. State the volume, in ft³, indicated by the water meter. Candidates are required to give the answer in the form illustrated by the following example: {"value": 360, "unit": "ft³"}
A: {"value": 30137.64, "unit": "ft³"}
